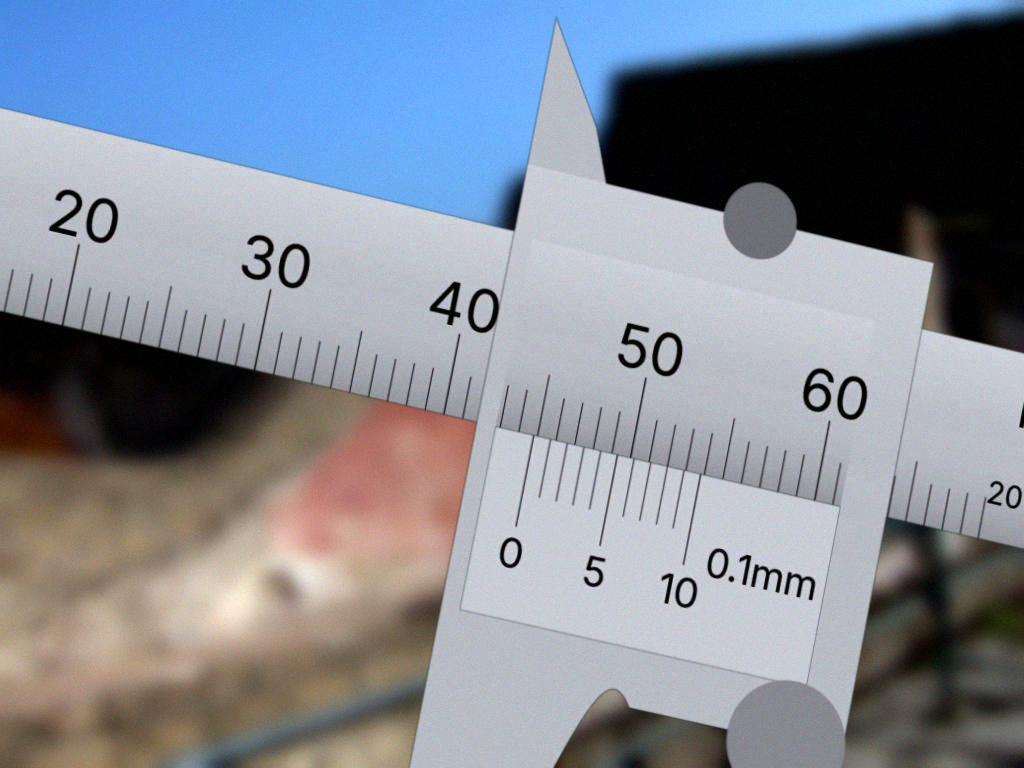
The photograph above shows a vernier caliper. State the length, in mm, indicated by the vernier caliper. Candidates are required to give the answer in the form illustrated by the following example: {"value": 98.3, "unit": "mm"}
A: {"value": 44.8, "unit": "mm"}
